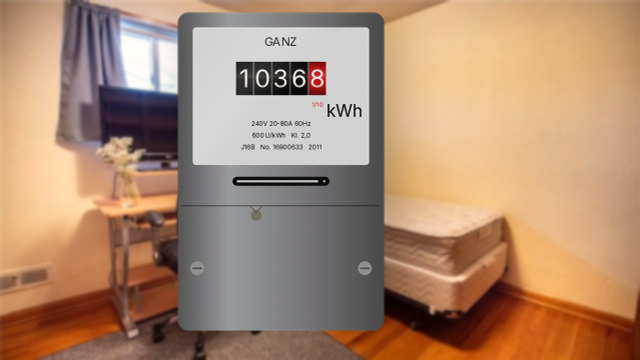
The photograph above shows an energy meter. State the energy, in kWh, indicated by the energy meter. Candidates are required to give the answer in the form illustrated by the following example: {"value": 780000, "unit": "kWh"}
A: {"value": 1036.8, "unit": "kWh"}
